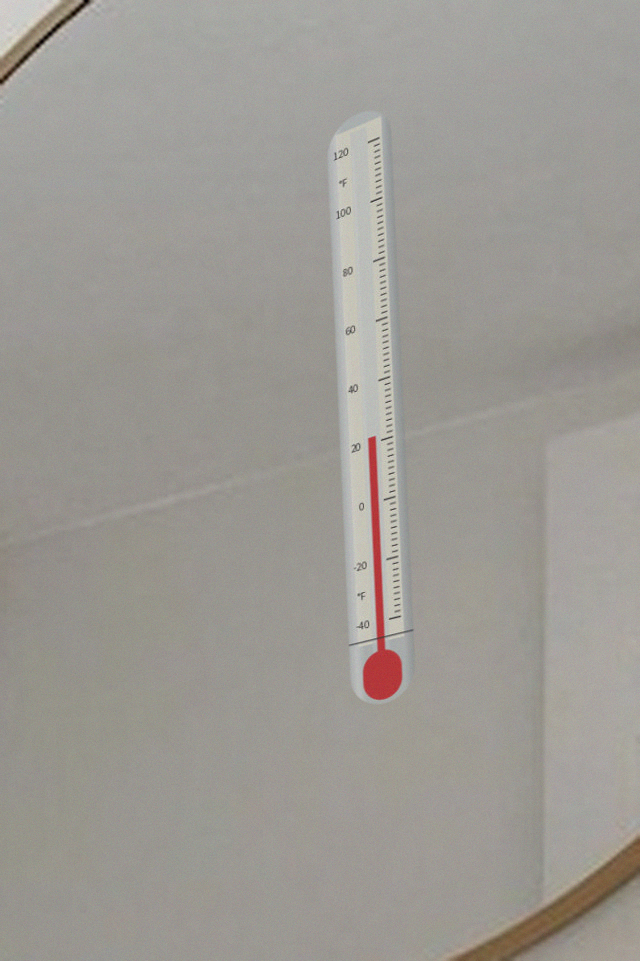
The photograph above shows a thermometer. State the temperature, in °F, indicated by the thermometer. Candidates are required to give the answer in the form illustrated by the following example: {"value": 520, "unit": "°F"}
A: {"value": 22, "unit": "°F"}
